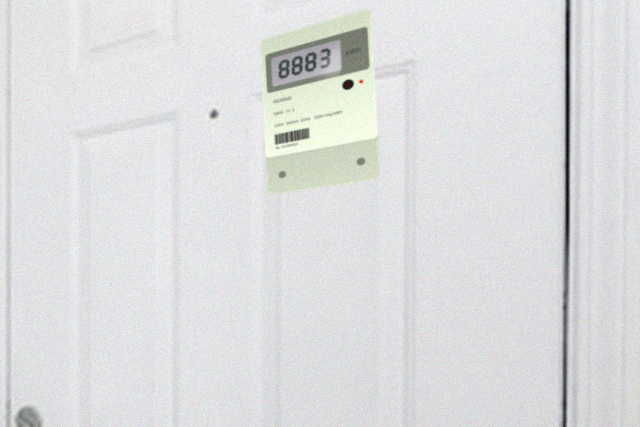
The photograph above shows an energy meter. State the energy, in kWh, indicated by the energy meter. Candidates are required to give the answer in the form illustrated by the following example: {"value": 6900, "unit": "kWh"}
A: {"value": 8883, "unit": "kWh"}
